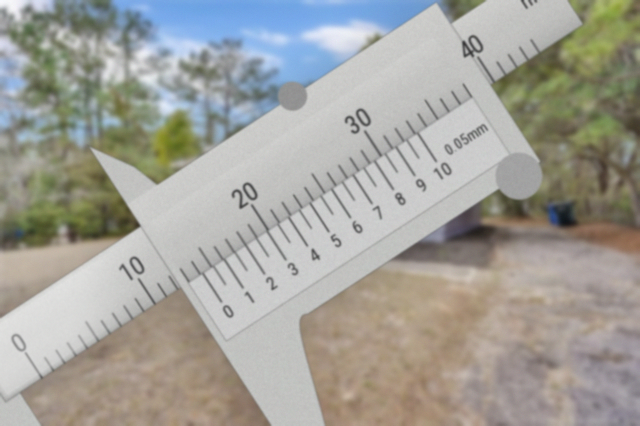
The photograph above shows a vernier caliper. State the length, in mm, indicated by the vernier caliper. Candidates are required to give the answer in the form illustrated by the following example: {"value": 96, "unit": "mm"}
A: {"value": 14.2, "unit": "mm"}
